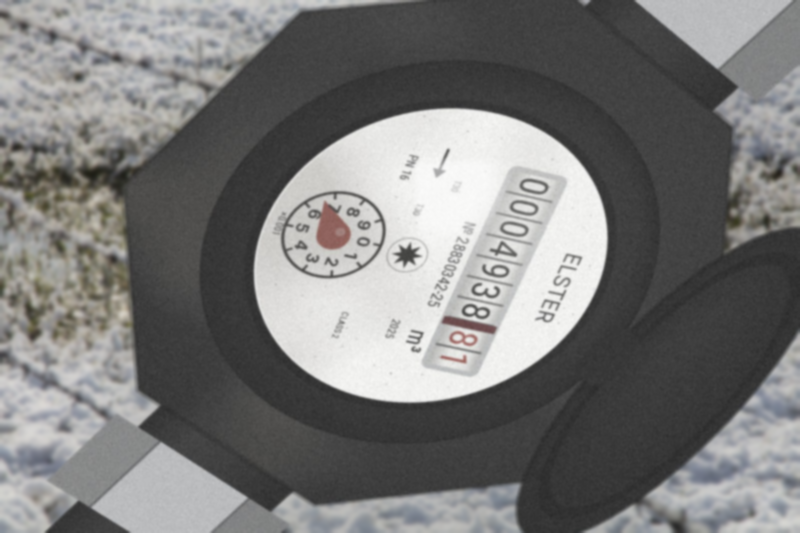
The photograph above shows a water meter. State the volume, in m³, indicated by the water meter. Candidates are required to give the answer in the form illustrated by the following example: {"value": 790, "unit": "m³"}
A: {"value": 4938.816, "unit": "m³"}
